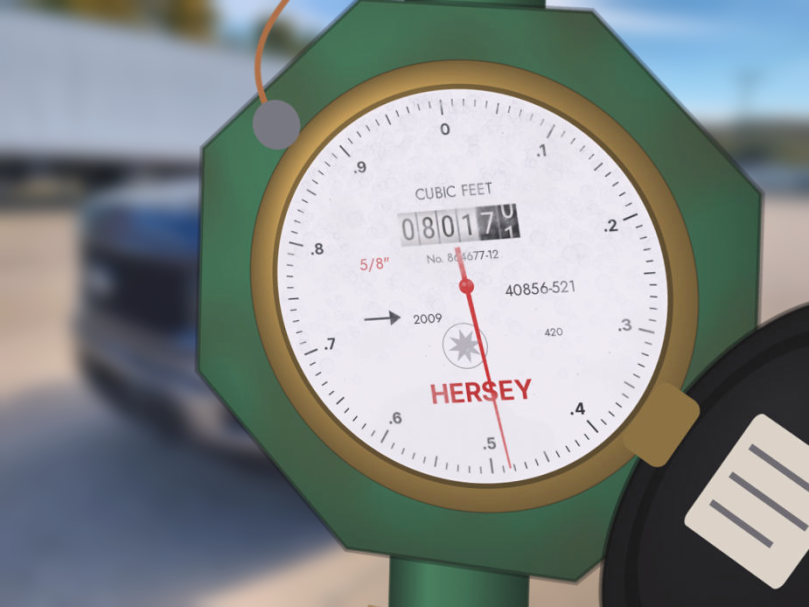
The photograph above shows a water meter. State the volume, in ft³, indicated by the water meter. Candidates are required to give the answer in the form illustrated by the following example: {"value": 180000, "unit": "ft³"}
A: {"value": 80170.48, "unit": "ft³"}
